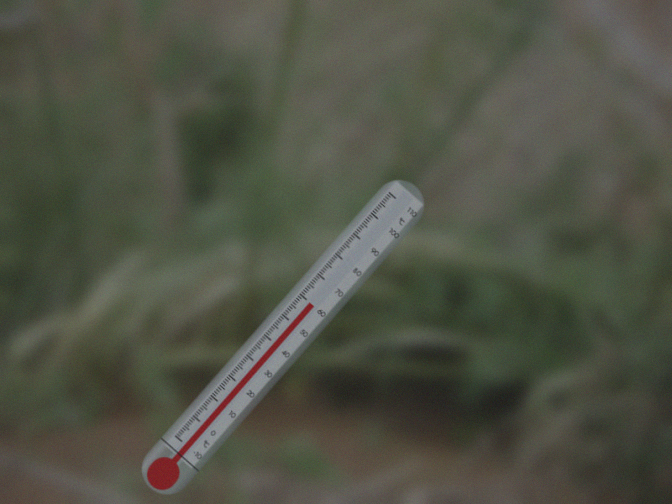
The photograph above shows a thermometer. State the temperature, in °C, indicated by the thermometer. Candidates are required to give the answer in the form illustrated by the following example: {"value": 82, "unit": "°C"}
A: {"value": 60, "unit": "°C"}
